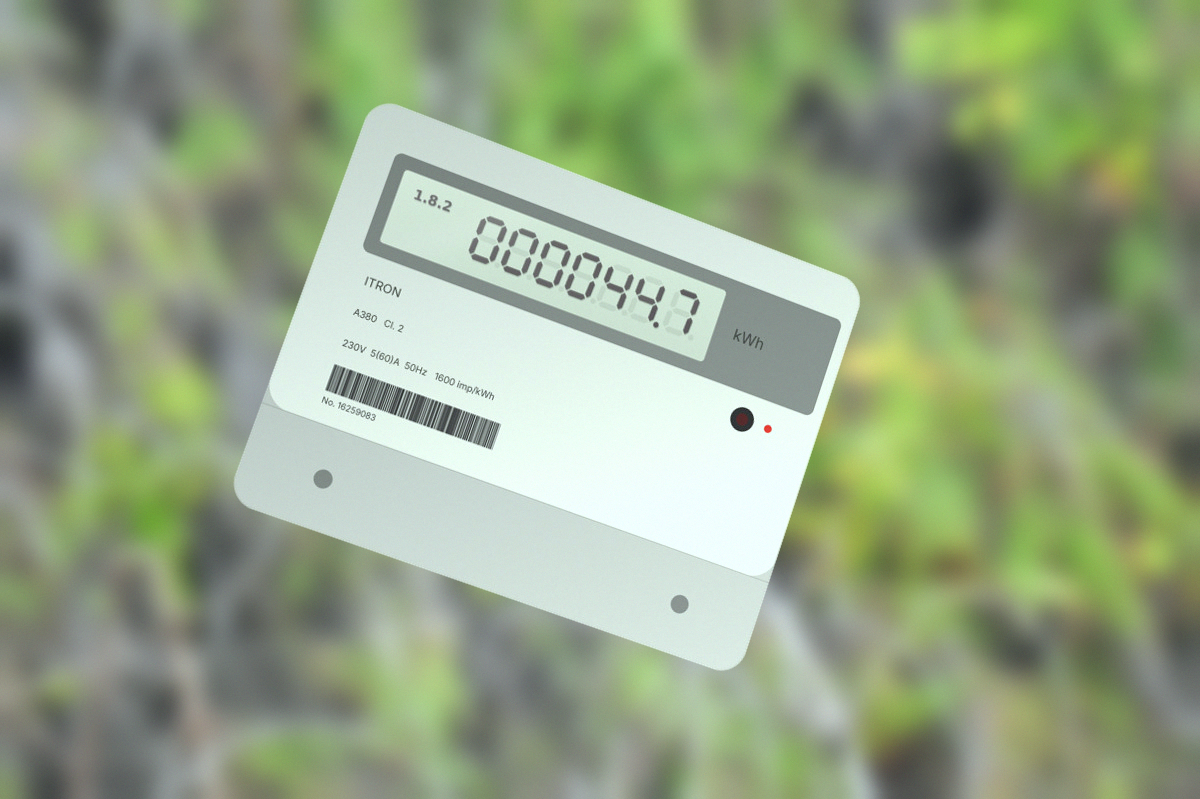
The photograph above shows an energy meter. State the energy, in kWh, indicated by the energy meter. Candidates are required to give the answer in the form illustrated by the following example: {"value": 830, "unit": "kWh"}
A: {"value": 44.7, "unit": "kWh"}
